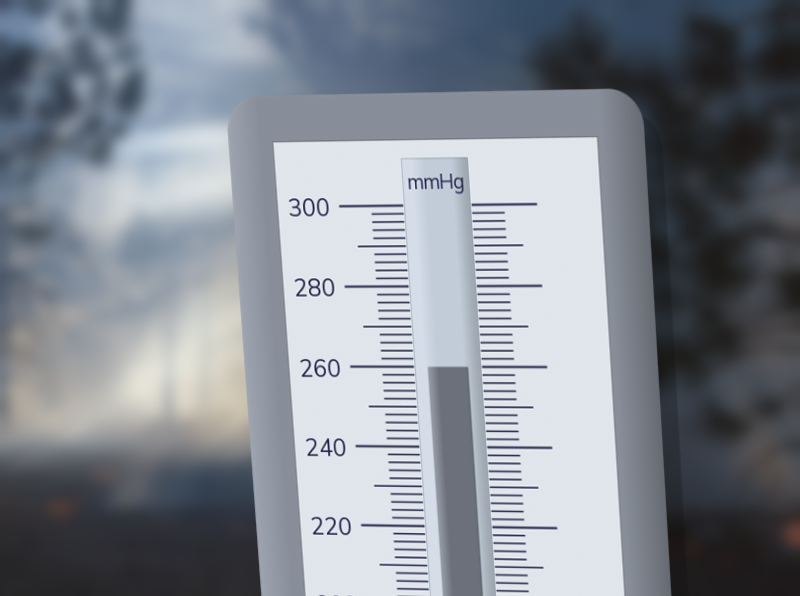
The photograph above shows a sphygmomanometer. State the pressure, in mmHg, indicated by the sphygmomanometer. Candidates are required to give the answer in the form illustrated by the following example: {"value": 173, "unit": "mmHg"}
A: {"value": 260, "unit": "mmHg"}
